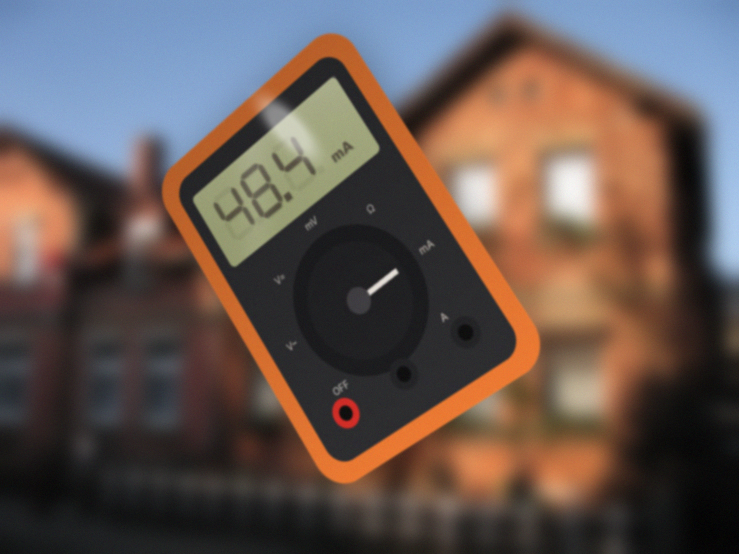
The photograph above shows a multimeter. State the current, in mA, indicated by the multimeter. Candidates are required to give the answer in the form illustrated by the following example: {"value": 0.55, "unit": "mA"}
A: {"value": 48.4, "unit": "mA"}
